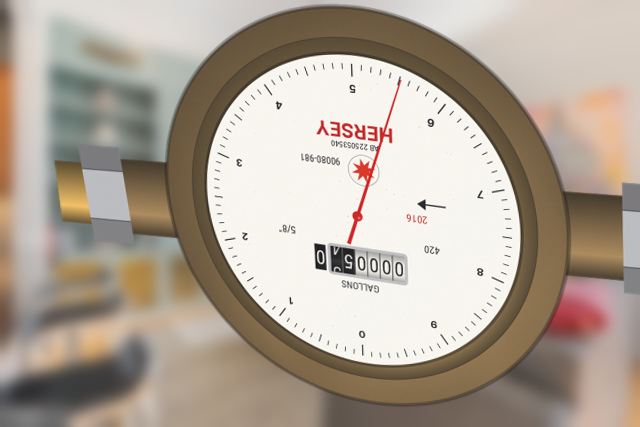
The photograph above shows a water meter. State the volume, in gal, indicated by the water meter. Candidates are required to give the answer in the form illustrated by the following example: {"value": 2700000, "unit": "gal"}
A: {"value": 535.5, "unit": "gal"}
